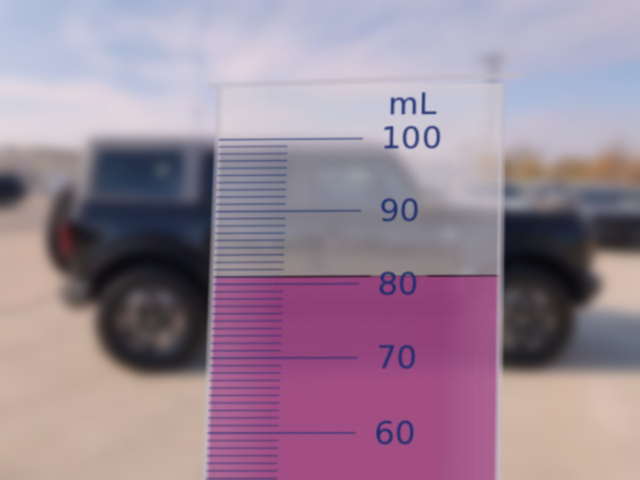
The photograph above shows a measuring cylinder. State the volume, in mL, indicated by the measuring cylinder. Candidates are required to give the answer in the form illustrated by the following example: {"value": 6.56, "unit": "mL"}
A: {"value": 81, "unit": "mL"}
